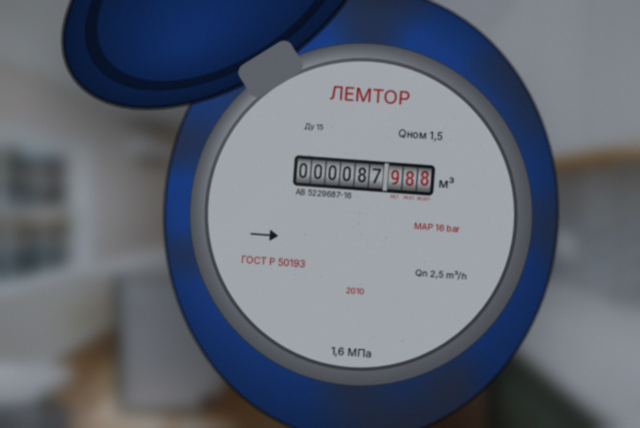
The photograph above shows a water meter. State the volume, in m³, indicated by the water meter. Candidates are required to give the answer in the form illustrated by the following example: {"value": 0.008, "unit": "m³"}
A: {"value": 87.988, "unit": "m³"}
